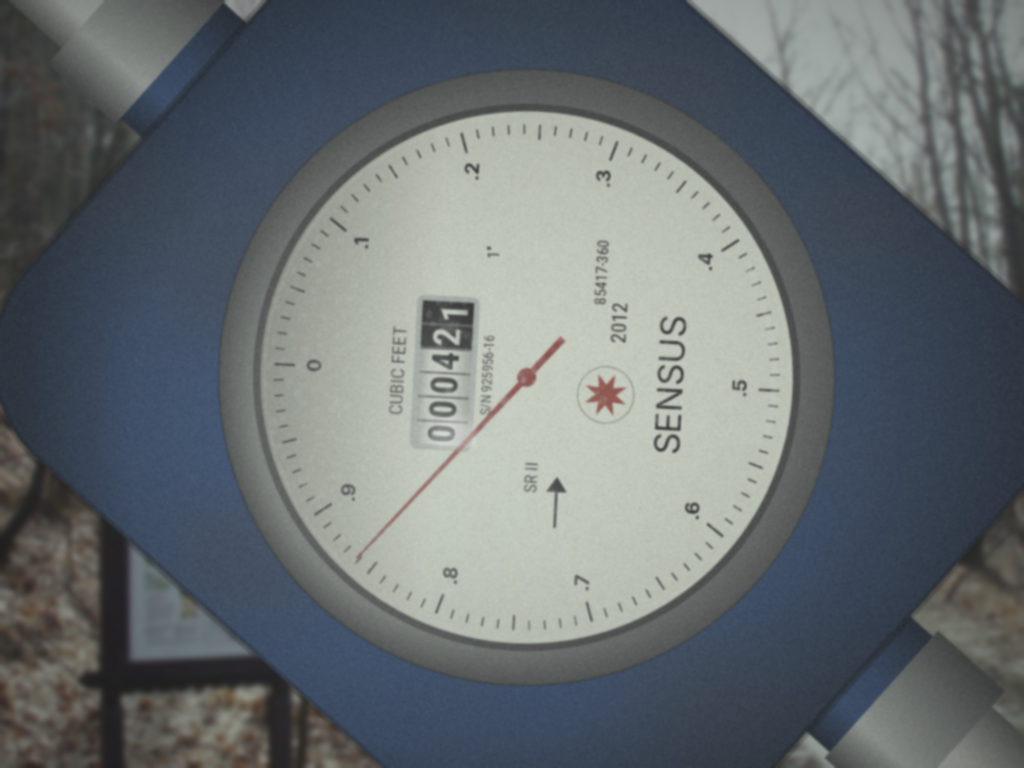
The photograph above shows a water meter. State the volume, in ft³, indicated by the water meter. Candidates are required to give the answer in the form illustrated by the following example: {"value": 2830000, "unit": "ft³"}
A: {"value": 420.86, "unit": "ft³"}
